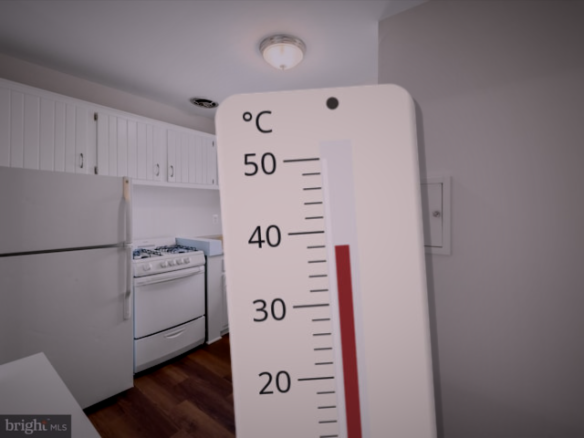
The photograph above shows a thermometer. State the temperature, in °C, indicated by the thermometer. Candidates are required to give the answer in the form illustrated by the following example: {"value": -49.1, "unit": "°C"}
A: {"value": 38, "unit": "°C"}
